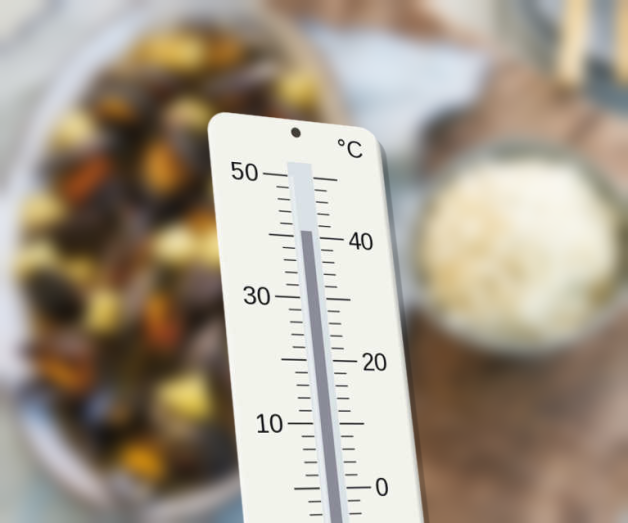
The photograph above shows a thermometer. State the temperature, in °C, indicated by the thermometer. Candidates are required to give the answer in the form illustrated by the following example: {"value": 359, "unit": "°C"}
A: {"value": 41, "unit": "°C"}
